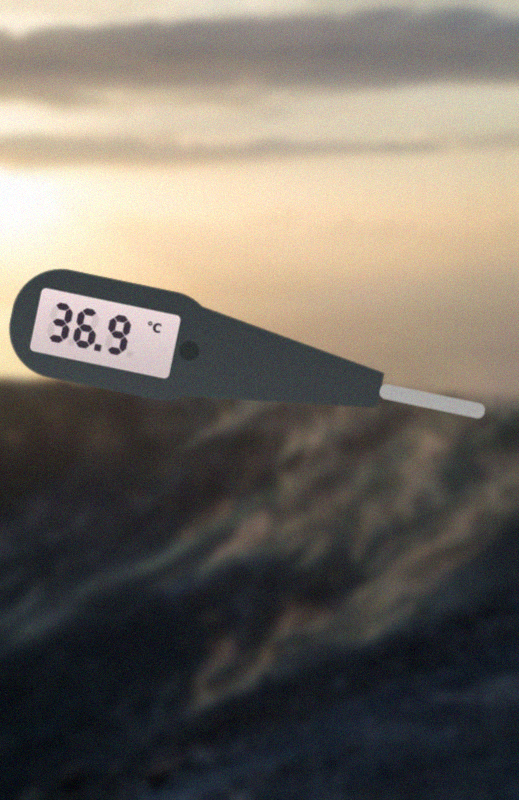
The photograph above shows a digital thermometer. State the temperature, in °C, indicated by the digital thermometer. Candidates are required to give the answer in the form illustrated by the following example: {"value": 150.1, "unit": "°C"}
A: {"value": 36.9, "unit": "°C"}
